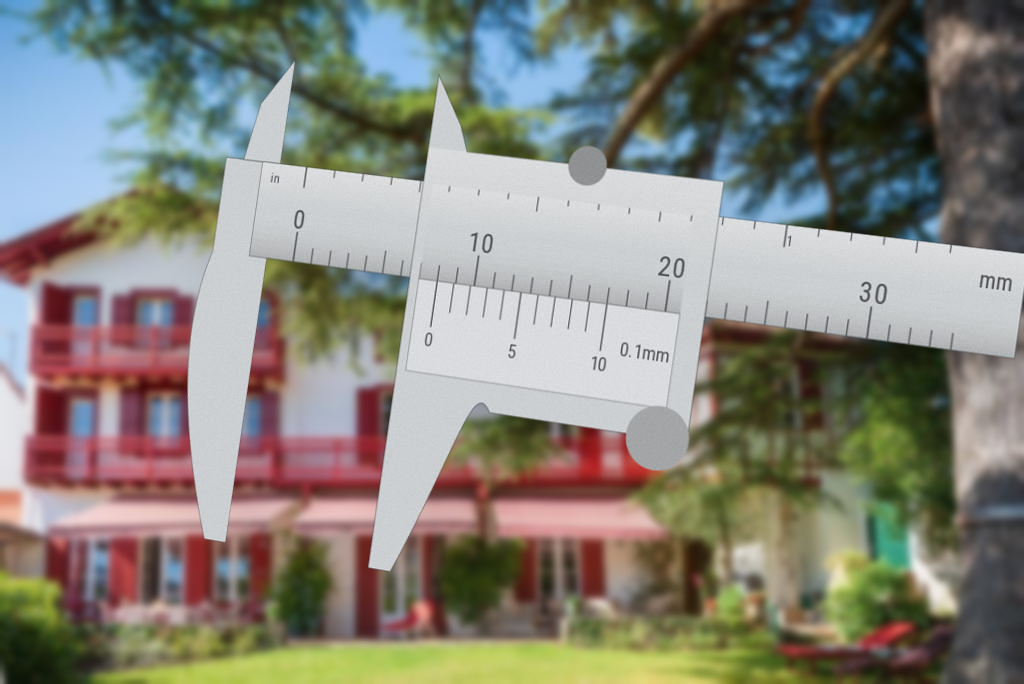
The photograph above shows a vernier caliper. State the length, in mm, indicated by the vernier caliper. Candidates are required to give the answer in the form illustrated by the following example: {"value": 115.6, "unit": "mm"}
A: {"value": 8.0, "unit": "mm"}
